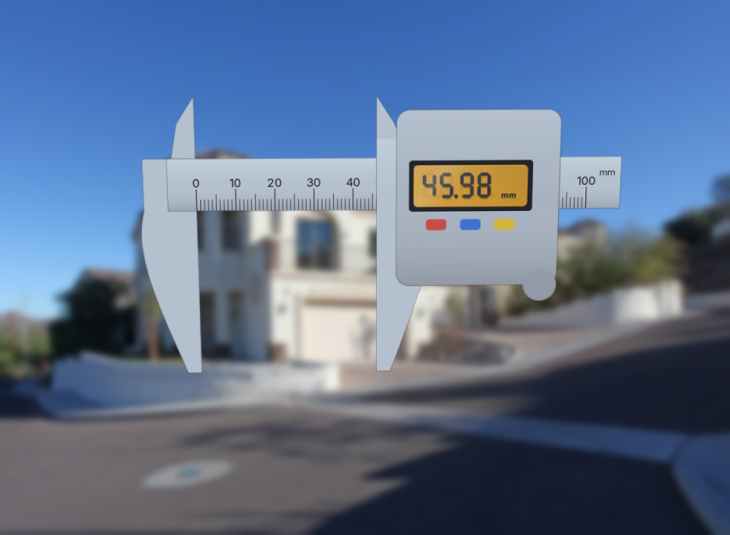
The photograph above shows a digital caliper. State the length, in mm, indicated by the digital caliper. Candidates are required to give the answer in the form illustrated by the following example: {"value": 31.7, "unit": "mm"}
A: {"value": 45.98, "unit": "mm"}
